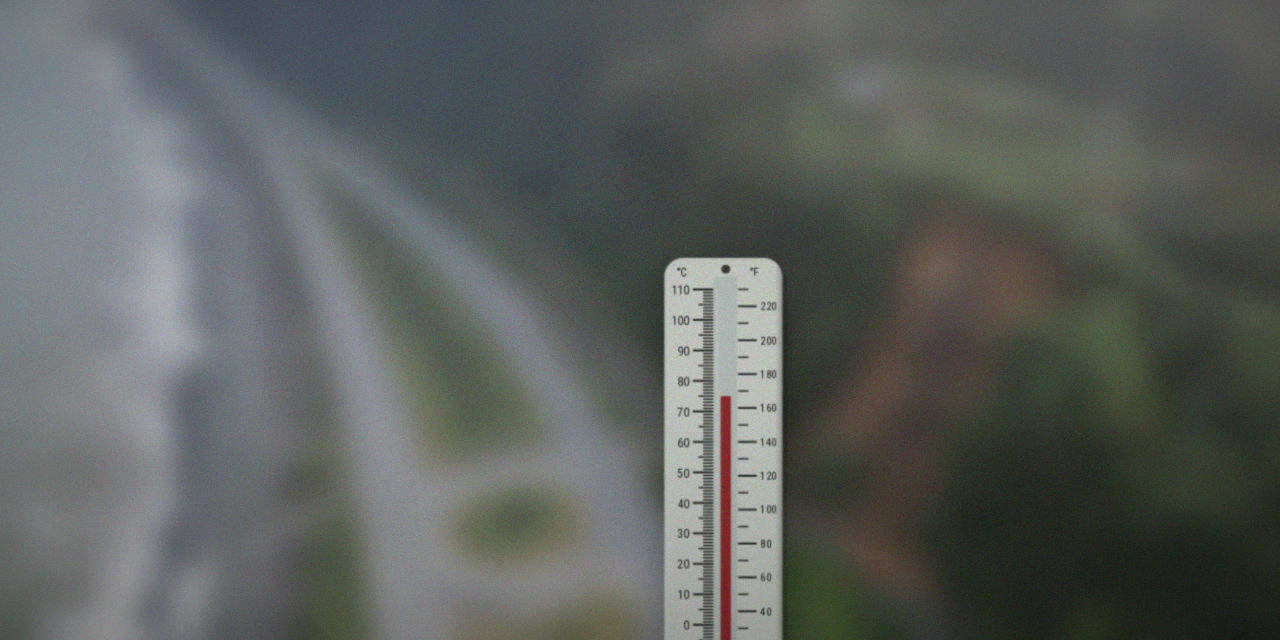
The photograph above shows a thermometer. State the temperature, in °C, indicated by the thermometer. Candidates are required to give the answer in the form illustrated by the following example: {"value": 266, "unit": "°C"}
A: {"value": 75, "unit": "°C"}
